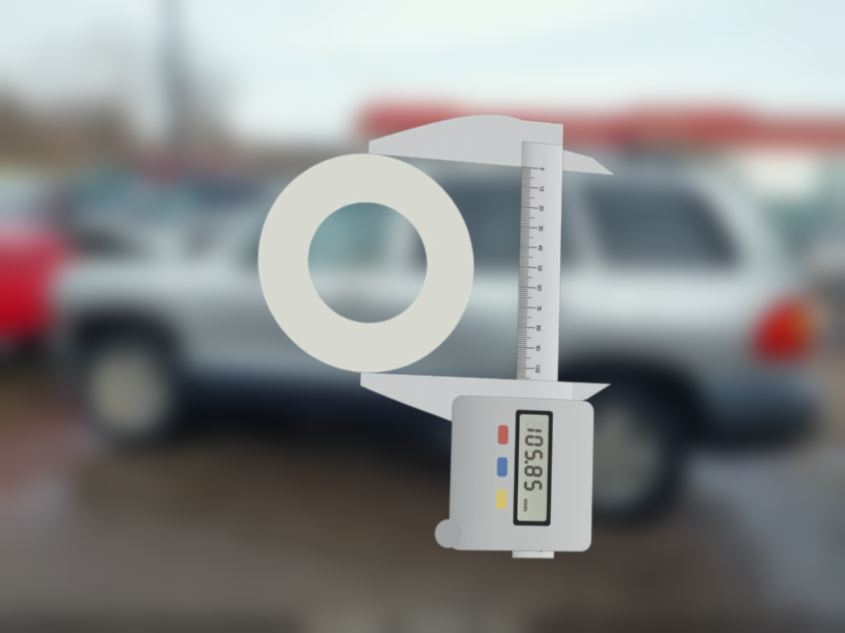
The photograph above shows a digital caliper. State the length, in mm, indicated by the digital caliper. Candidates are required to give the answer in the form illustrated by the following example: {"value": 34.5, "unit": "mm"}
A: {"value": 105.85, "unit": "mm"}
